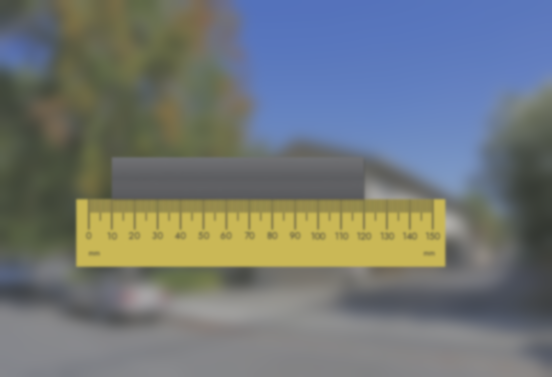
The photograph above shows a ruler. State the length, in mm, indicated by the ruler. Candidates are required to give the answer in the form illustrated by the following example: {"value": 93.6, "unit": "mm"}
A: {"value": 110, "unit": "mm"}
